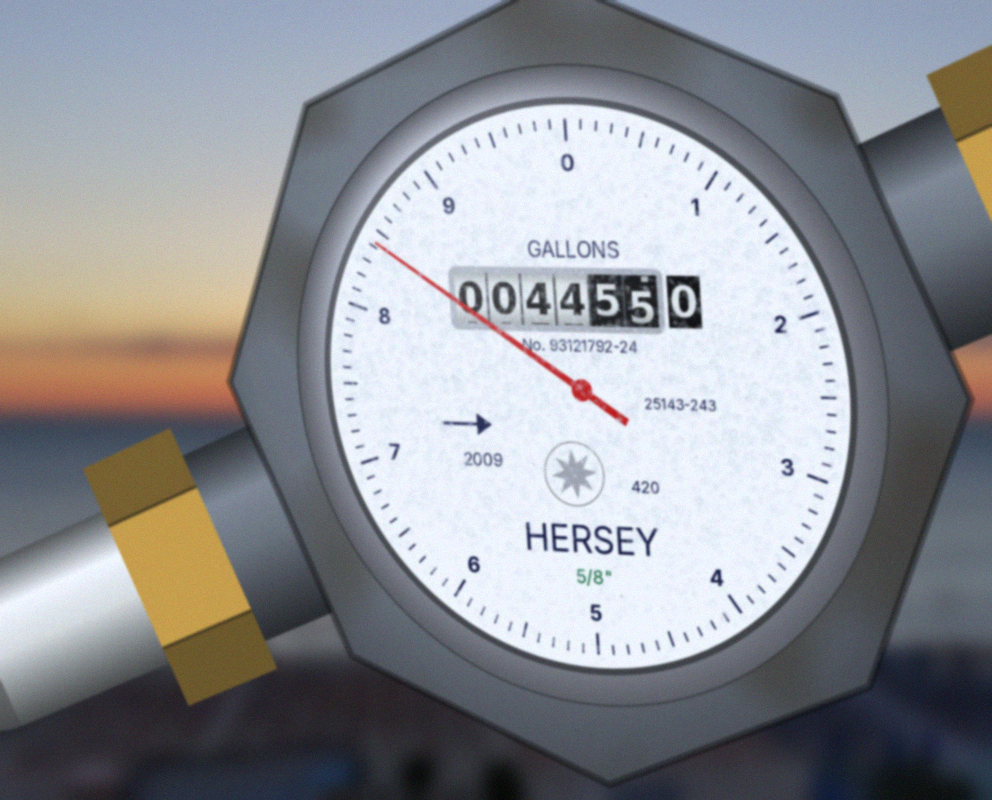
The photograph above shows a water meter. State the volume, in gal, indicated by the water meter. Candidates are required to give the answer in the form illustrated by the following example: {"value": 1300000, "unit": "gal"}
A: {"value": 44548.4, "unit": "gal"}
